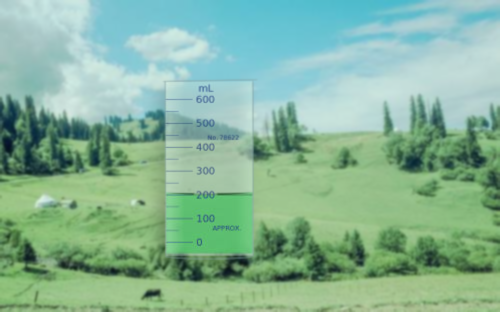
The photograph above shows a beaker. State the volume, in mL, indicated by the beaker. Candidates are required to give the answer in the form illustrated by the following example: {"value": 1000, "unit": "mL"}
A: {"value": 200, "unit": "mL"}
